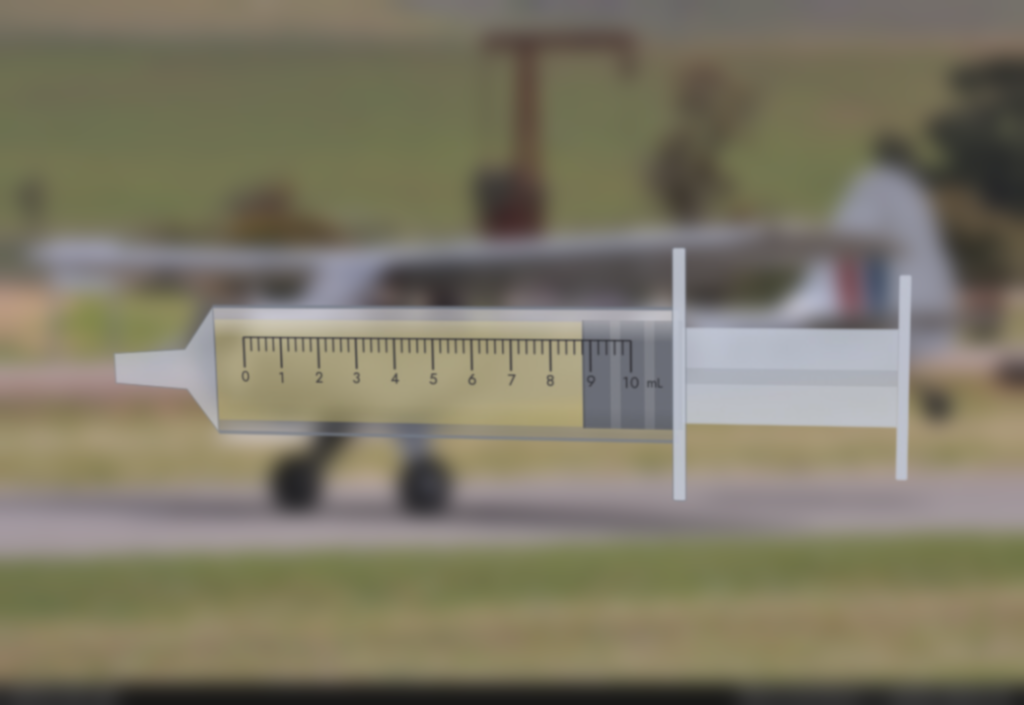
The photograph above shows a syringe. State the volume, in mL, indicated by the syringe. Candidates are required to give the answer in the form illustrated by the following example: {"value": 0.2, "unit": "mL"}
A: {"value": 8.8, "unit": "mL"}
